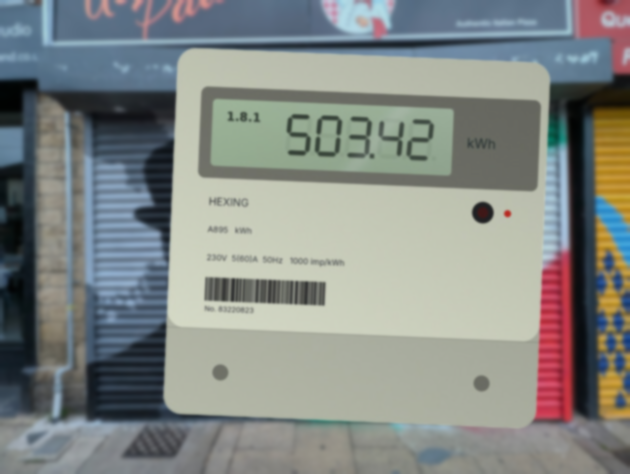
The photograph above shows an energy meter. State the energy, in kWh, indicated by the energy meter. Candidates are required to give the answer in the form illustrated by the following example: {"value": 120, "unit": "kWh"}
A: {"value": 503.42, "unit": "kWh"}
